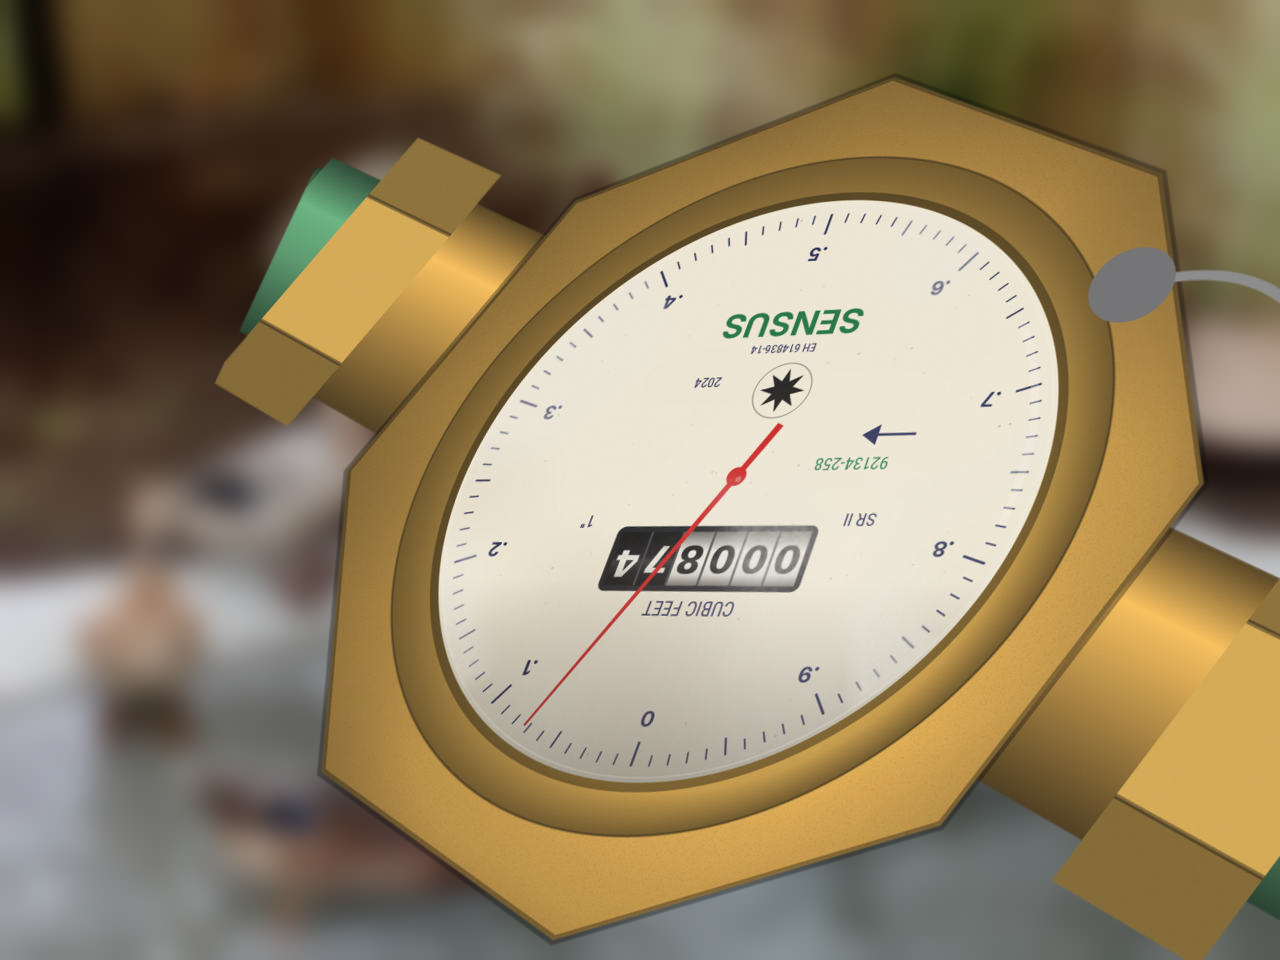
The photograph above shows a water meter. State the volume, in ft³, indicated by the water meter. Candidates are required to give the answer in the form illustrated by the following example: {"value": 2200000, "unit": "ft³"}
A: {"value": 874.07, "unit": "ft³"}
